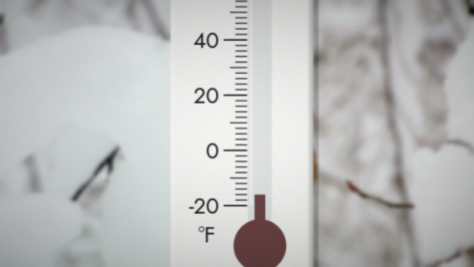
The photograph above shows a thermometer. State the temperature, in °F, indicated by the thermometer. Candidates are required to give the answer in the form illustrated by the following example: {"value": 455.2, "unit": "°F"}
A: {"value": -16, "unit": "°F"}
